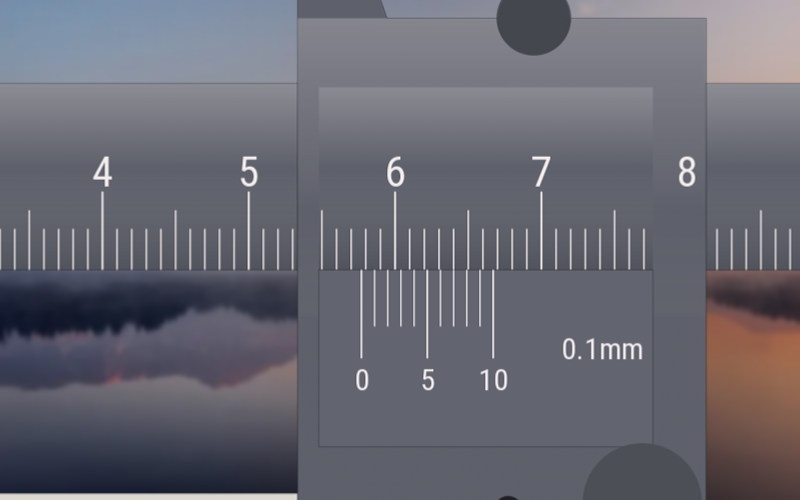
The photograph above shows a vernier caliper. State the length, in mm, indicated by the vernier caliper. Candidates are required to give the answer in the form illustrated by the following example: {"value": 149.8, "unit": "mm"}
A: {"value": 57.7, "unit": "mm"}
